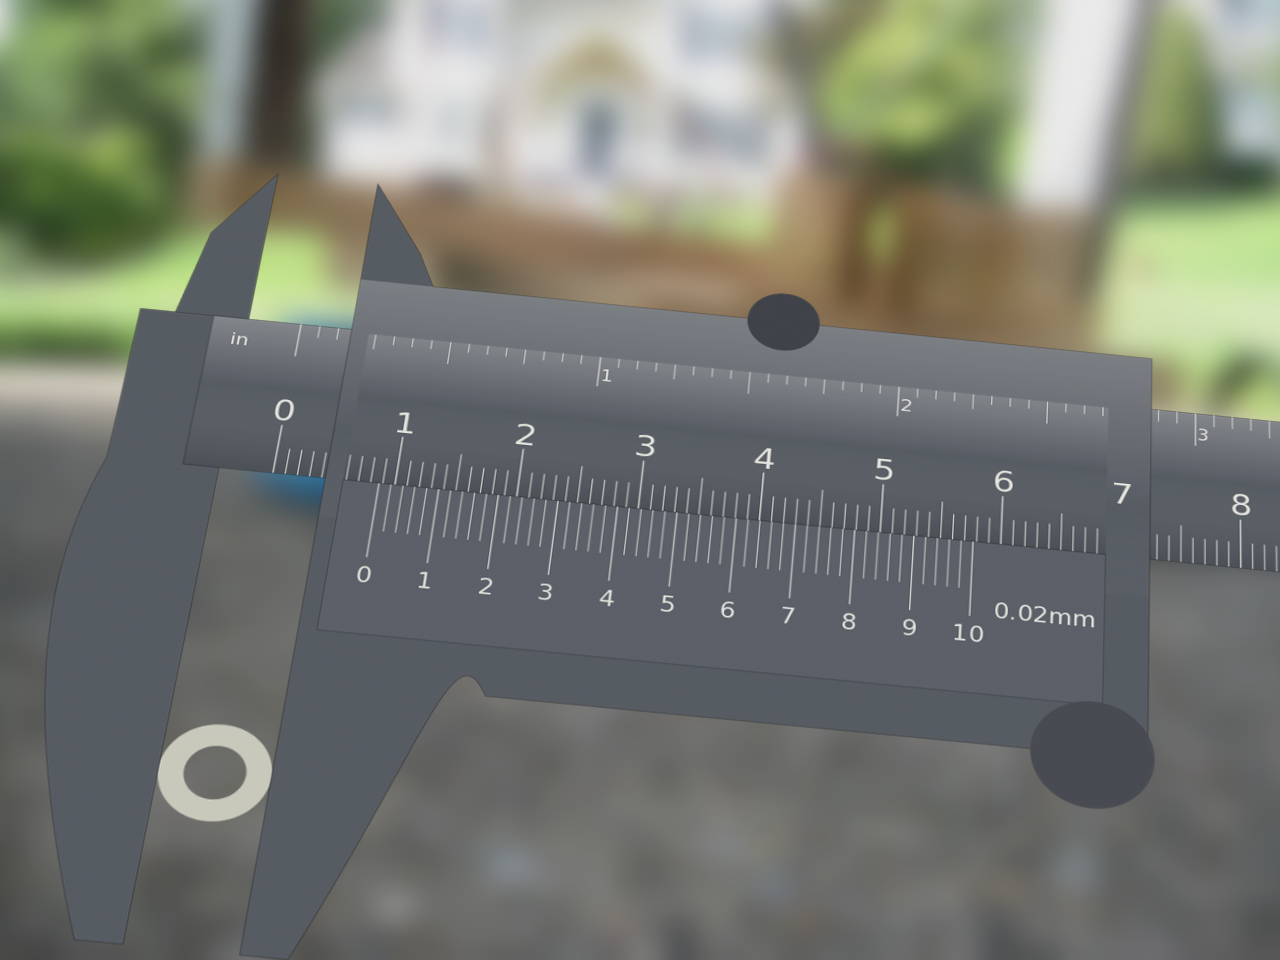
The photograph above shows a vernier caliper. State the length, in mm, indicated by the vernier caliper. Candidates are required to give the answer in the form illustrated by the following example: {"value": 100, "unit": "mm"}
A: {"value": 8.7, "unit": "mm"}
